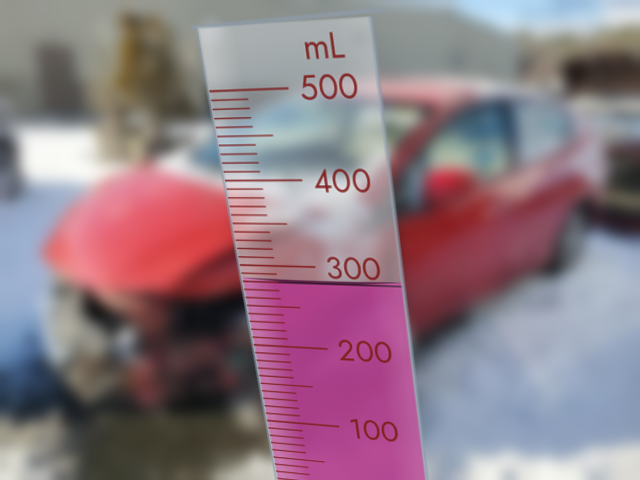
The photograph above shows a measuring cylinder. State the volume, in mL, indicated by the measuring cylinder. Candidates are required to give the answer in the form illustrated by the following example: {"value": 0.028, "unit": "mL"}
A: {"value": 280, "unit": "mL"}
